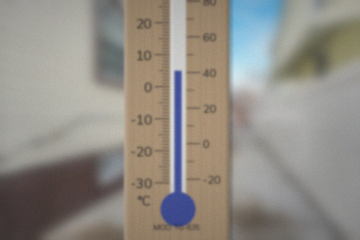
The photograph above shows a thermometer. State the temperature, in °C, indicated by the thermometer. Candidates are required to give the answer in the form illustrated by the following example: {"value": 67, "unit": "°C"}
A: {"value": 5, "unit": "°C"}
